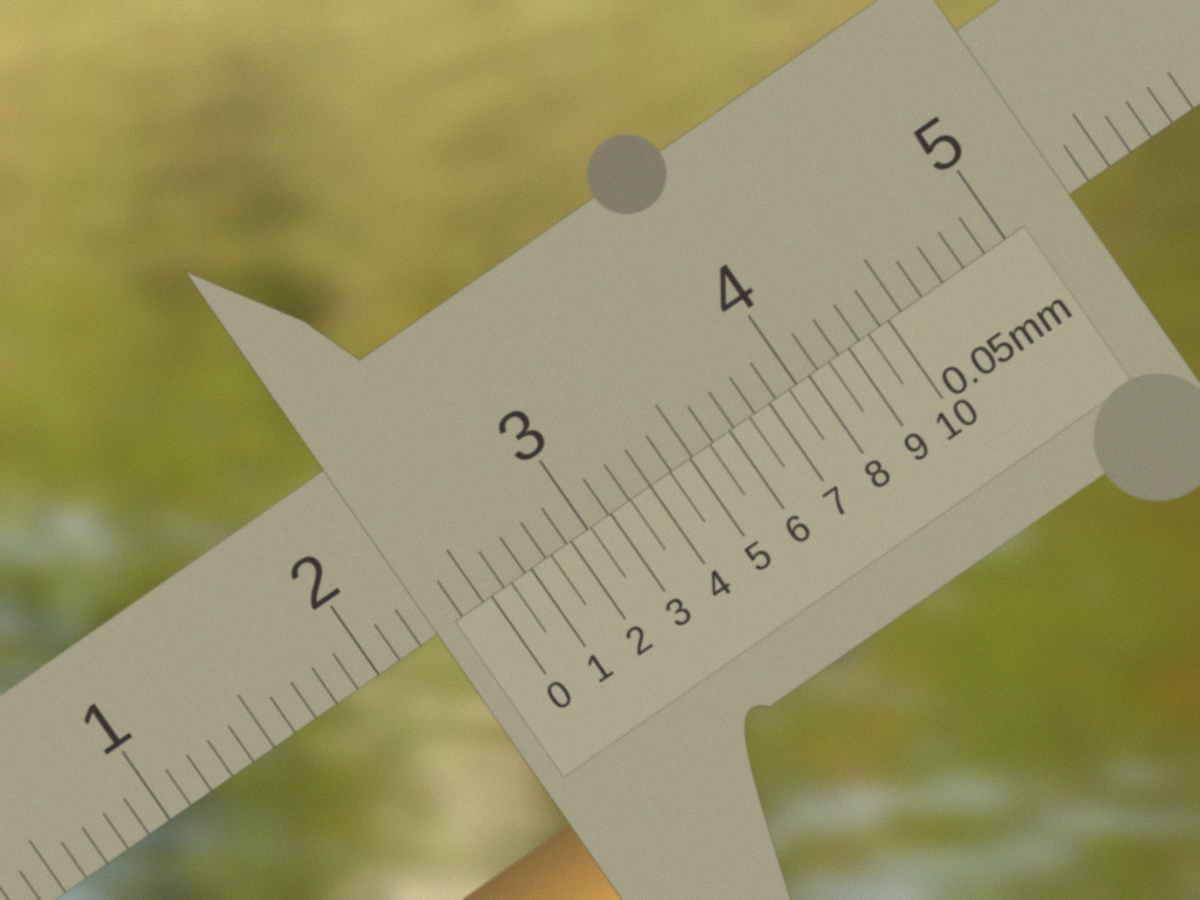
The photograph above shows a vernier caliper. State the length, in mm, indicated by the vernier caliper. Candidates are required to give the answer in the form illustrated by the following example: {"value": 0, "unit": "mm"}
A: {"value": 25.4, "unit": "mm"}
